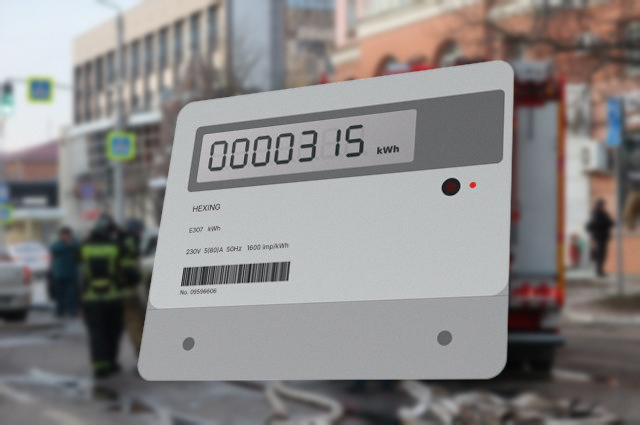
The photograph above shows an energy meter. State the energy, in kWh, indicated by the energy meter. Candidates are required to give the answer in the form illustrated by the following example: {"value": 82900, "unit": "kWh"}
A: {"value": 315, "unit": "kWh"}
